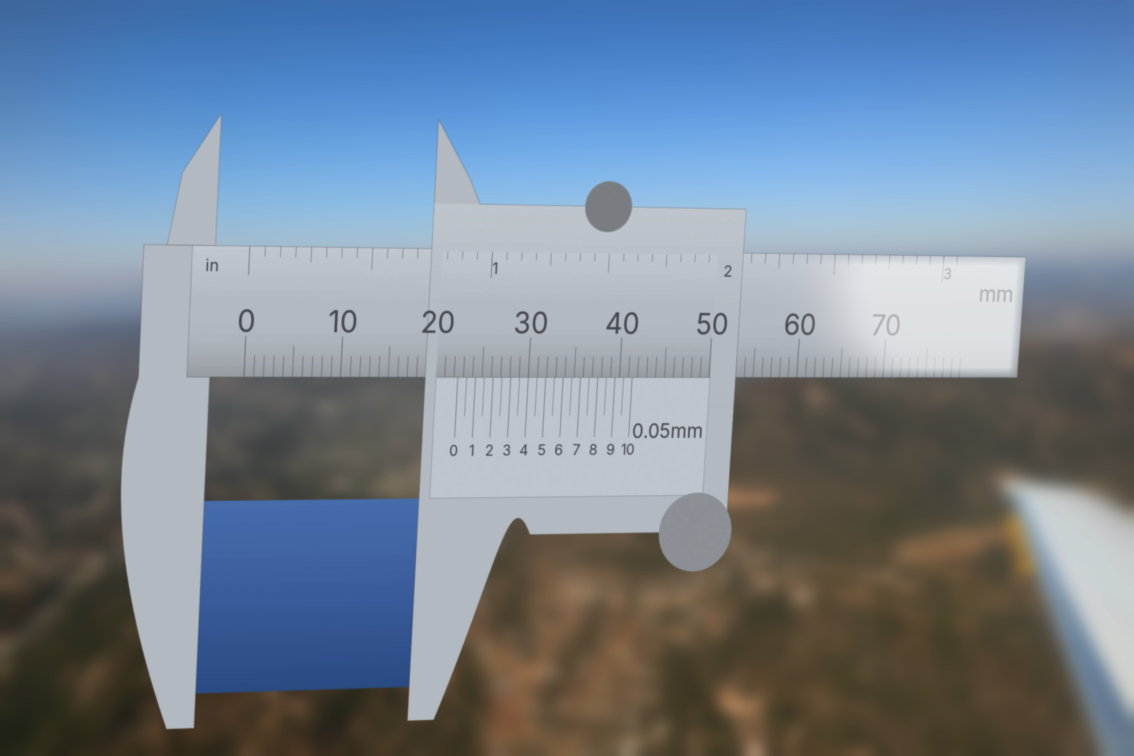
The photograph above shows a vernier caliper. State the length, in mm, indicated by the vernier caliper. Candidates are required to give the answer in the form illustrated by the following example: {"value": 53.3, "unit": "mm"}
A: {"value": 22.4, "unit": "mm"}
